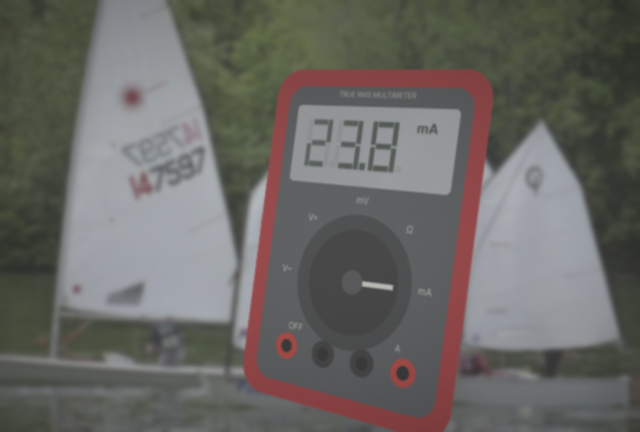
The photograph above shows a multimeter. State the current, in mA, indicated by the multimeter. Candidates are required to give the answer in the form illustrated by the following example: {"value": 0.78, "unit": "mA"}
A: {"value": 23.8, "unit": "mA"}
